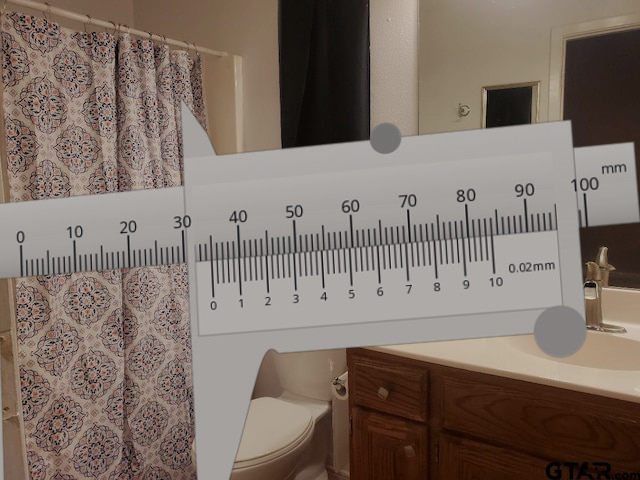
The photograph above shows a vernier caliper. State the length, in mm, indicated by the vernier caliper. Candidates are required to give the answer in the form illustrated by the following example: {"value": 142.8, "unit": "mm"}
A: {"value": 35.0, "unit": "mm"}
